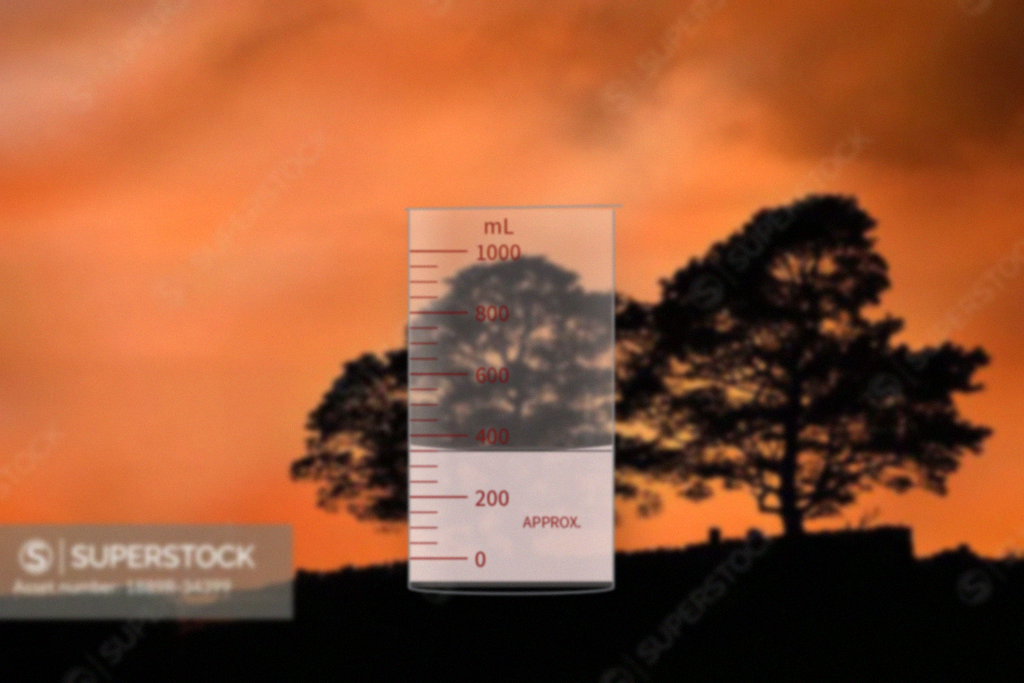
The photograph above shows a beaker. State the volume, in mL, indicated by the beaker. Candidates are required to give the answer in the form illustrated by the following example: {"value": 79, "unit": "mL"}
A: {"value": 350, "unit": "mL"}
